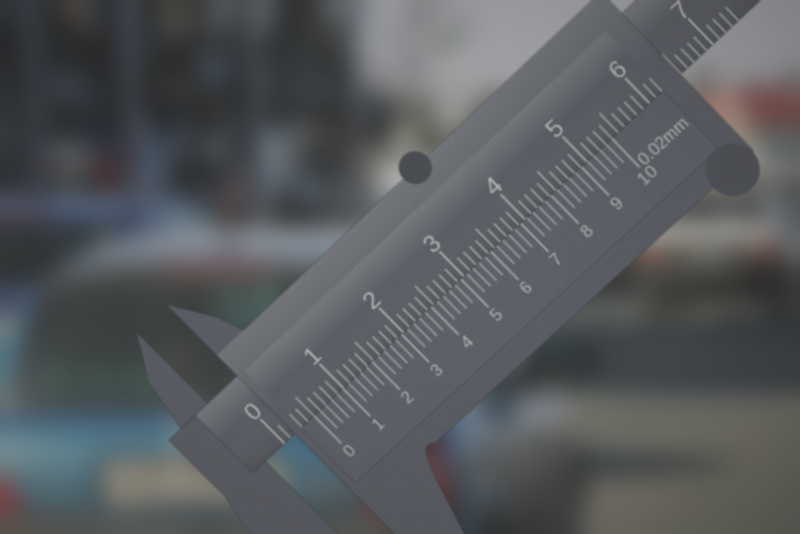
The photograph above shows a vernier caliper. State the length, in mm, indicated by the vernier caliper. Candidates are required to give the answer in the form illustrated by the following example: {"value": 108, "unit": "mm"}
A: {"value": 5.0, "unit": "mm"}
